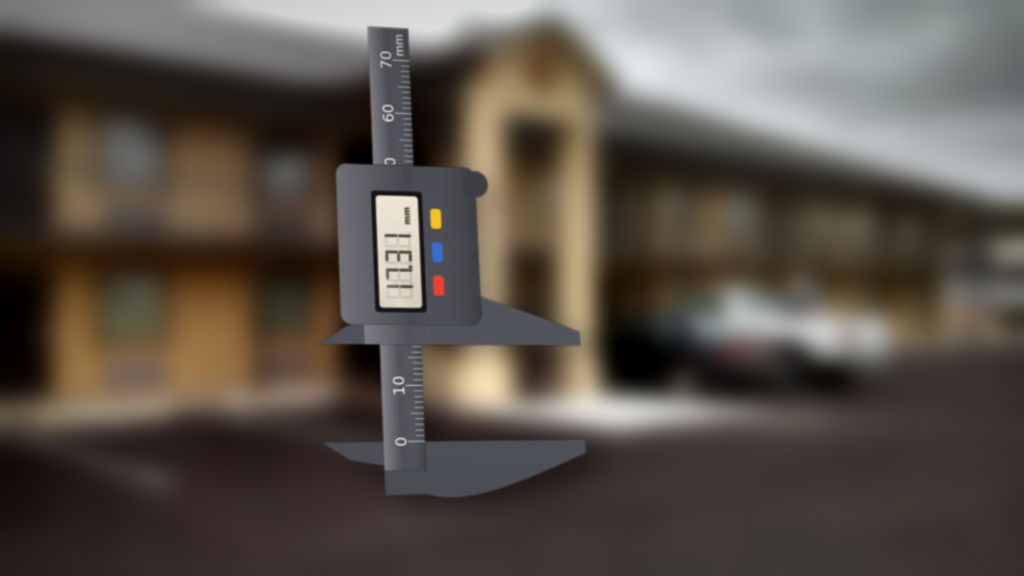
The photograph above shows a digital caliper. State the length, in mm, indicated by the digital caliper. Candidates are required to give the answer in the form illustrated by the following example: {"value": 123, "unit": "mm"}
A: {"value": 17.31, "unit": "mm"}
